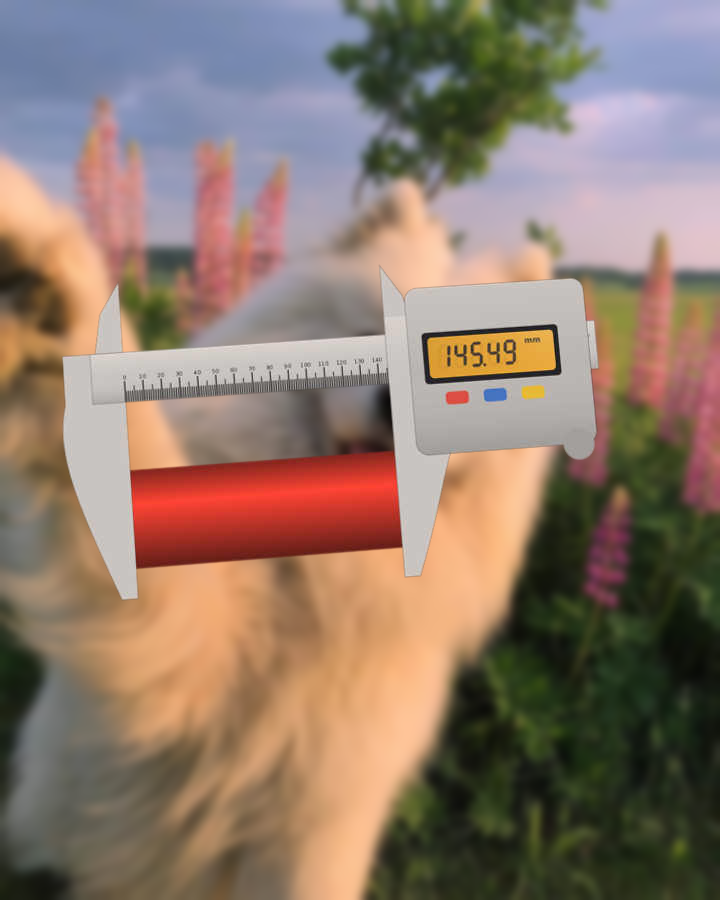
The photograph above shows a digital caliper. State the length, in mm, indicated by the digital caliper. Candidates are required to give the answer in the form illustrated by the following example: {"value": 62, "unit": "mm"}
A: {"value": 145.49, "unit": "mm"}
